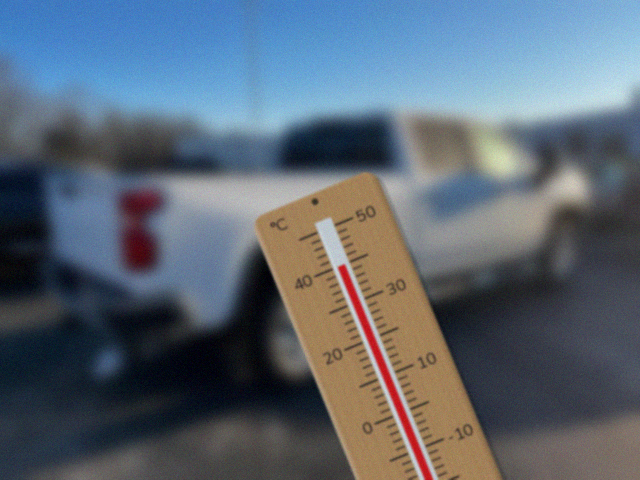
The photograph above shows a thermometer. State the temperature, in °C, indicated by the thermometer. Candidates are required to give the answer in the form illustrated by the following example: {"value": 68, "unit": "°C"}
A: {"value": 40, "unit": "°C"}
